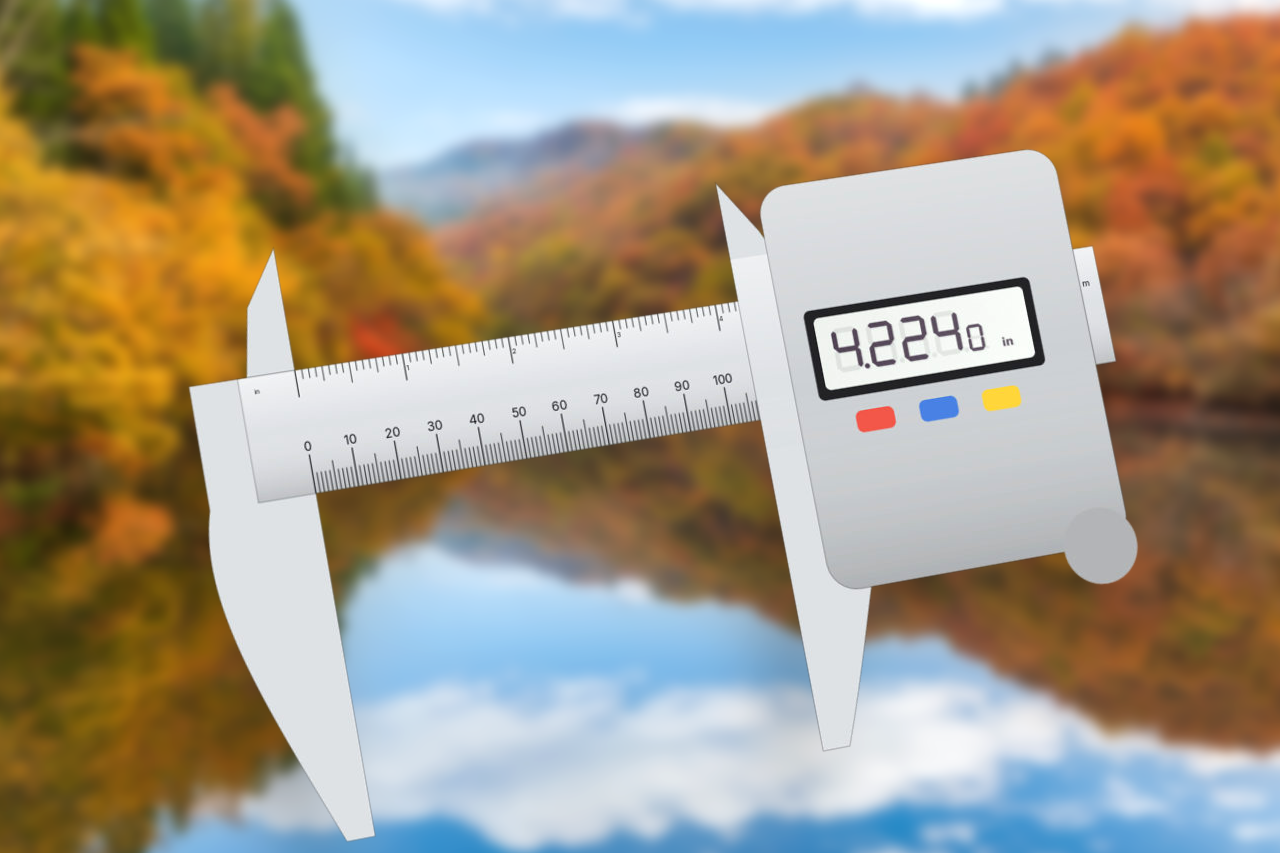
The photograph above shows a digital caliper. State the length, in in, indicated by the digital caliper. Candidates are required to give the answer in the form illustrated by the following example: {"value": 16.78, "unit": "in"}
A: {"value": 4.2240, "unit": "in"}
